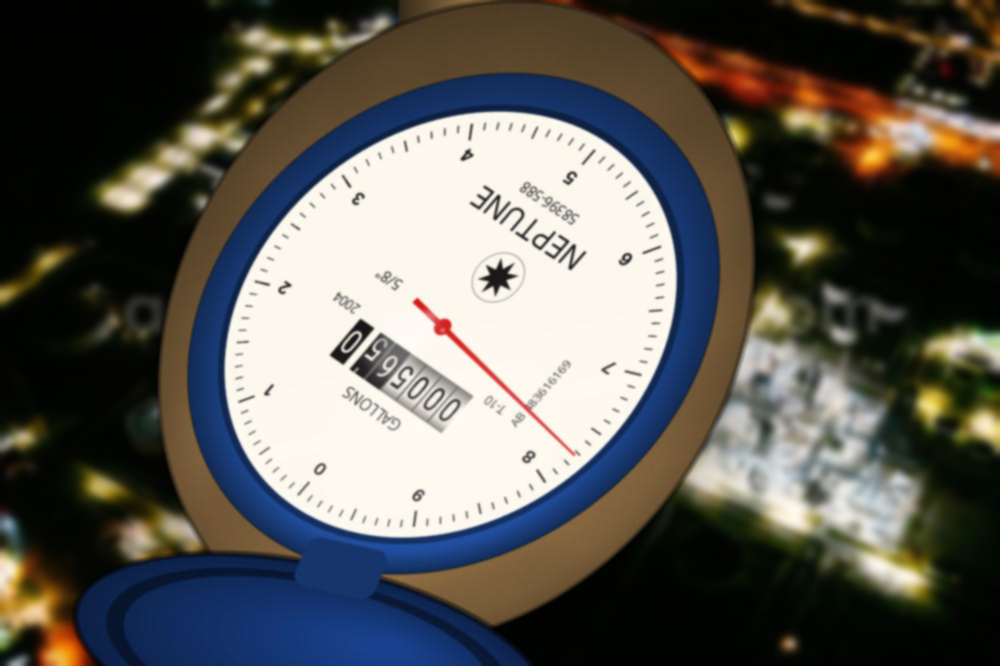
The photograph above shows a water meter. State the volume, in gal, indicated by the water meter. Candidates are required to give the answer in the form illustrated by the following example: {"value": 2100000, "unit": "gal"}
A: {"value": 5647.7, "unit": "gal"}
